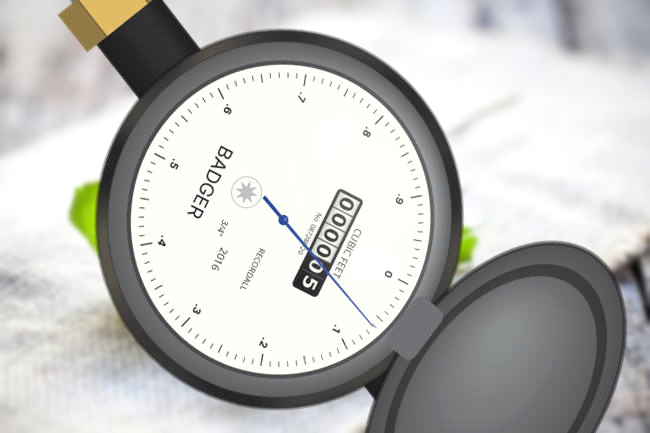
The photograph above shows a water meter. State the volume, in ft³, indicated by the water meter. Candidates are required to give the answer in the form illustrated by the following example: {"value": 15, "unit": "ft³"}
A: {"value": 5.06, "unit": "ft³"}
